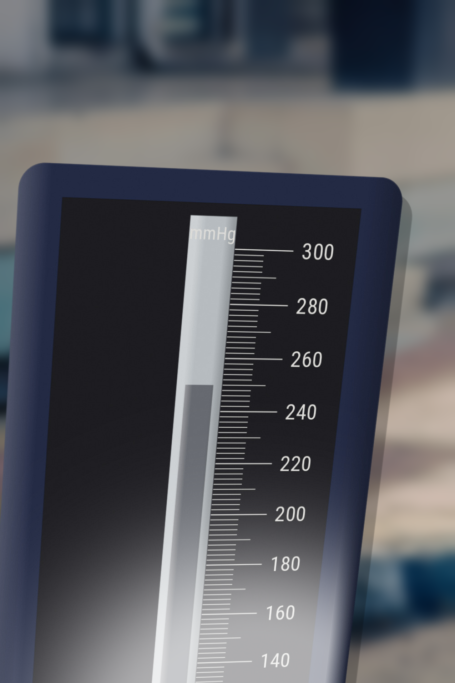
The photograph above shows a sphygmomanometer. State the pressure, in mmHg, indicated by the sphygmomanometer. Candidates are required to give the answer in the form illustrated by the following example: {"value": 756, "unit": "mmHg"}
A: {"value": 250, "unit": "mmHg"}
